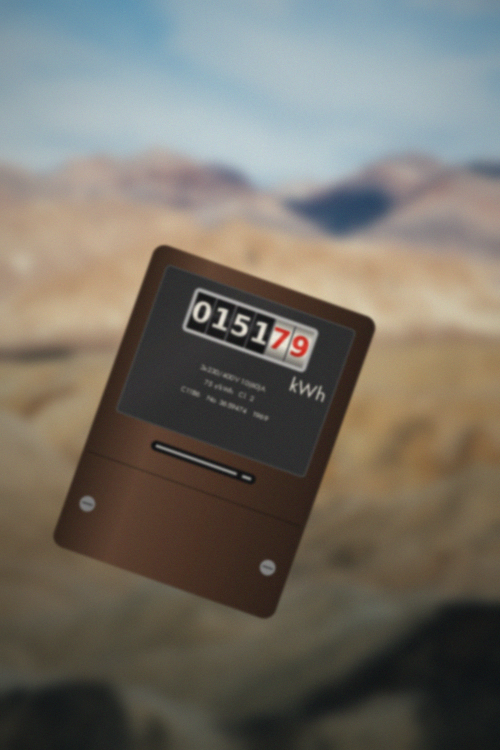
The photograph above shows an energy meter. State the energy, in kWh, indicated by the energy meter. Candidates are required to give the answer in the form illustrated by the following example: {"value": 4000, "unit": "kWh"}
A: {"value": 151.79, "unit": "kWh"}
